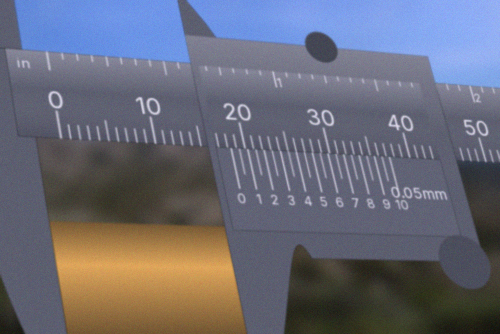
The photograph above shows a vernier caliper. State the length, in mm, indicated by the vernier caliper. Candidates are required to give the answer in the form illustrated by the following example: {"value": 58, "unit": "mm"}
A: {"value": 18.4, "unit": "mm"}
